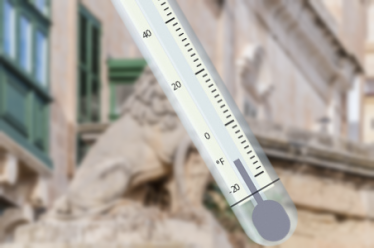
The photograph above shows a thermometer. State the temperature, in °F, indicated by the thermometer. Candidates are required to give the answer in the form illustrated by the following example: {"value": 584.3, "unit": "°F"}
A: {"value": -12, "unit": "°F"}
